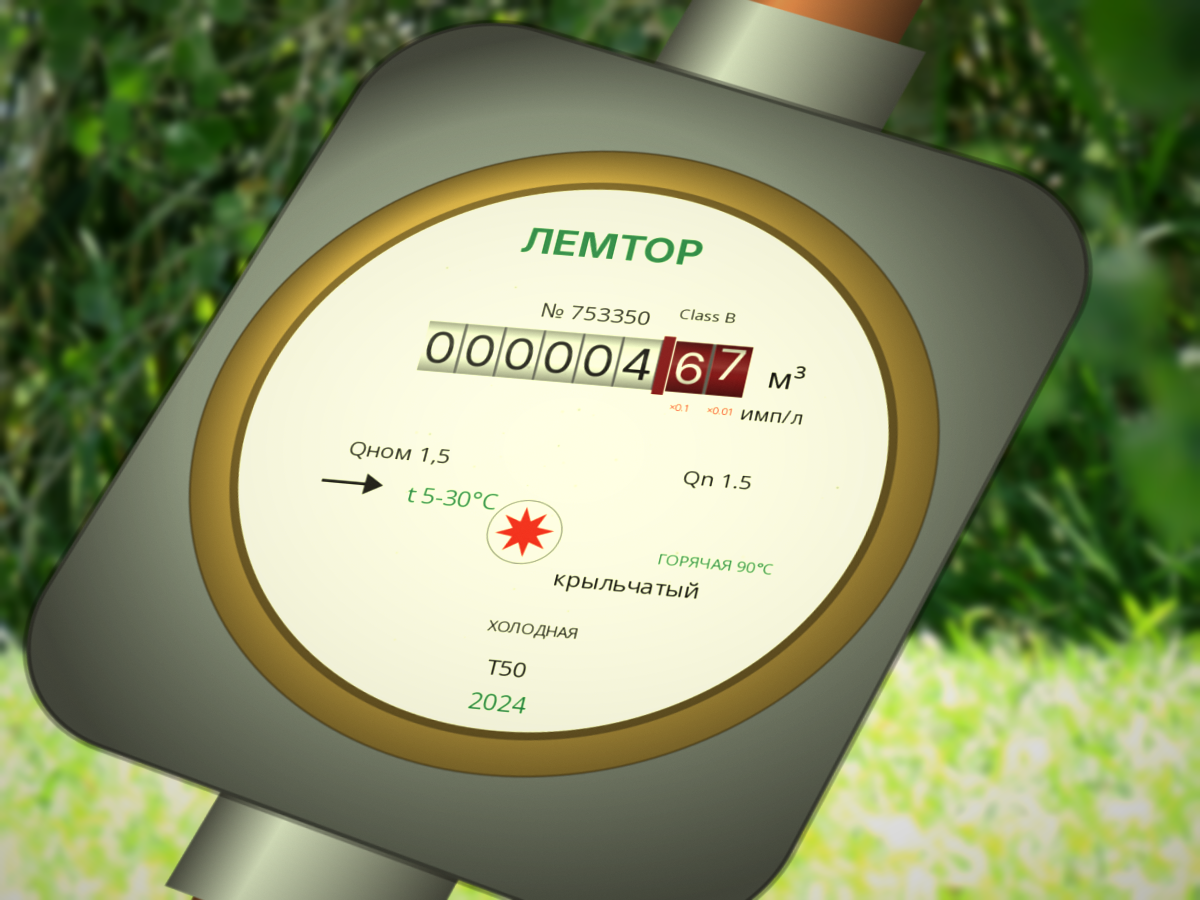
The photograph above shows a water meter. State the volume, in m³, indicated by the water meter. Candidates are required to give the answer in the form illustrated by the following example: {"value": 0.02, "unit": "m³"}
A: {"value": 4.67, "unit": "m³"}
